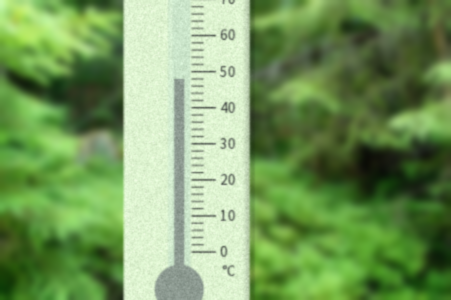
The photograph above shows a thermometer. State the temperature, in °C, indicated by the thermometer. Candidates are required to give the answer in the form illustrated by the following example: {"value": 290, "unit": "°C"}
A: {"value": 48, "unit": "°C"}
